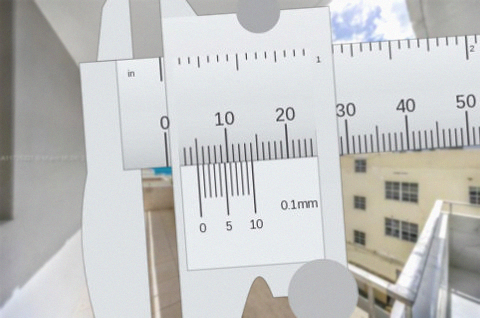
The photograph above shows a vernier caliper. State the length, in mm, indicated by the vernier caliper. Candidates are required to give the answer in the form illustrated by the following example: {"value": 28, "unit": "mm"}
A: {"value": 5.0, "unit": "mm"}
